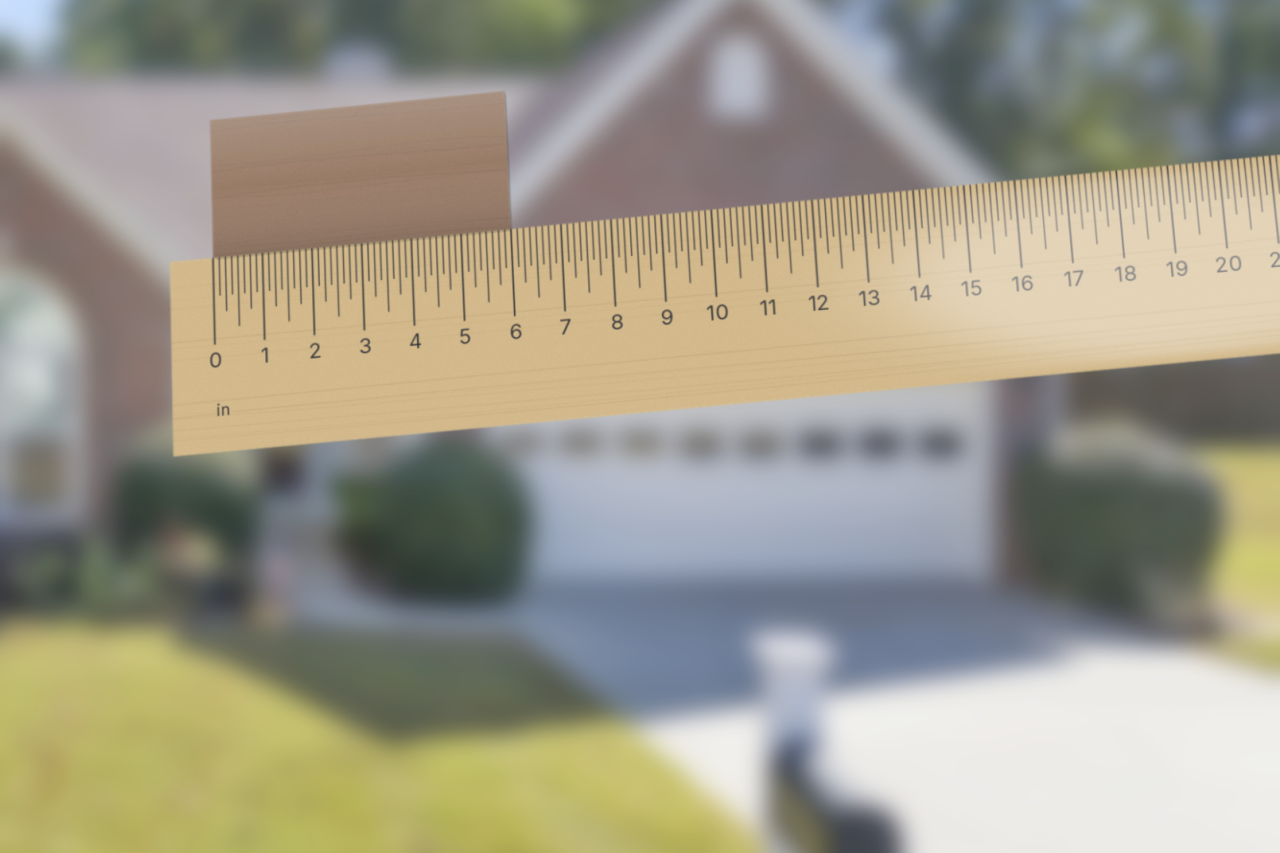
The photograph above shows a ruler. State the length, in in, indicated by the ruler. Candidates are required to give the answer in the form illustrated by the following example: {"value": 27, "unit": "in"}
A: {"value": 6, "unit": "in"}
